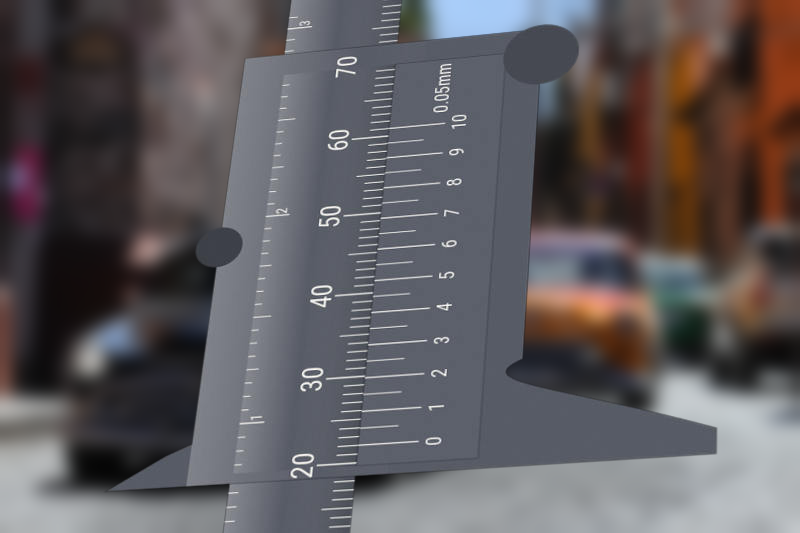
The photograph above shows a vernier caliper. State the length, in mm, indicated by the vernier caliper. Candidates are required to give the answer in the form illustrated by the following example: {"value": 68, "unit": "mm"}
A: {"value": 22.0, "unit": "mm"}
